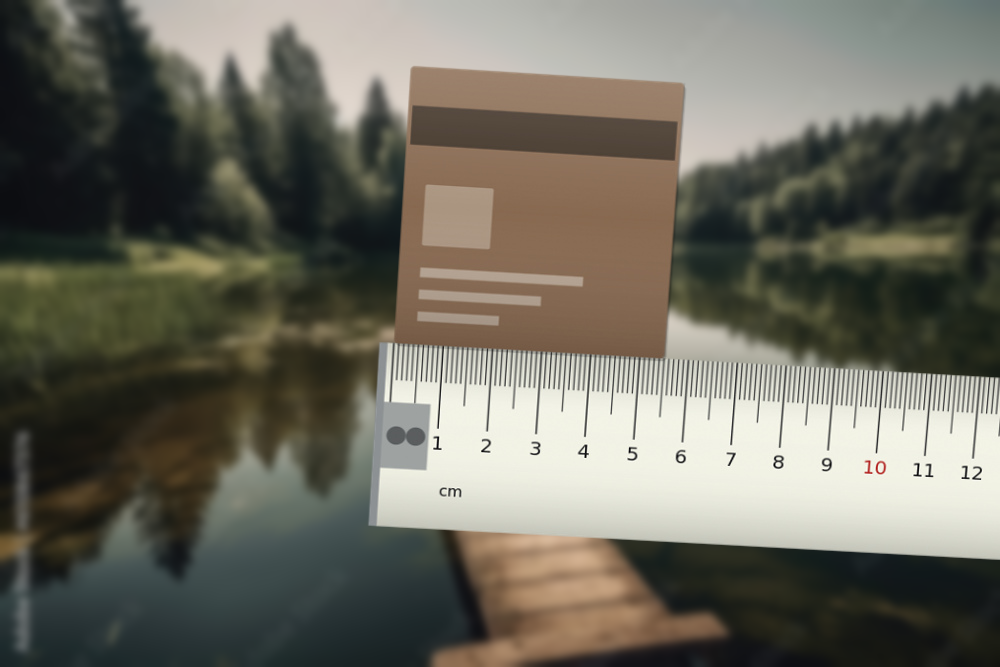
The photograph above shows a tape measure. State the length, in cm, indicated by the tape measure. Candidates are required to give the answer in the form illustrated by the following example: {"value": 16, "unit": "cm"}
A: {"value": 5.5, "unit": "cm"}
